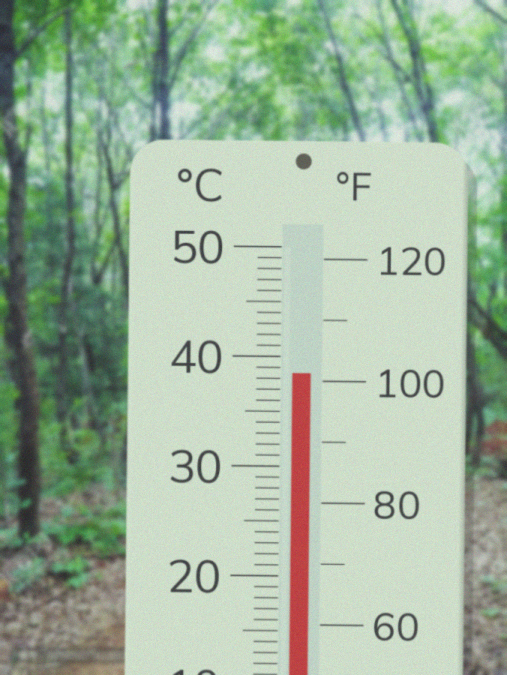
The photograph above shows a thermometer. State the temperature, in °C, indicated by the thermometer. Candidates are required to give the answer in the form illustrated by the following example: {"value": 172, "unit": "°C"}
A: {"value": 38.5, "unit": "°C"}
